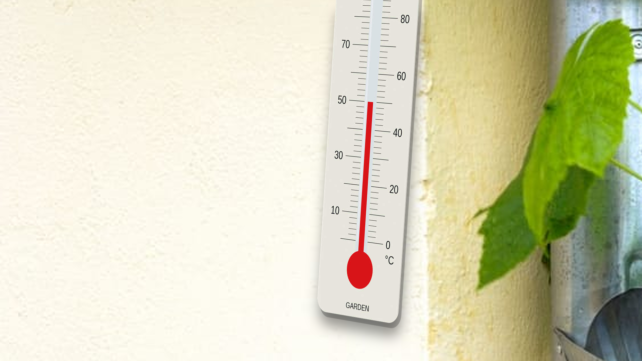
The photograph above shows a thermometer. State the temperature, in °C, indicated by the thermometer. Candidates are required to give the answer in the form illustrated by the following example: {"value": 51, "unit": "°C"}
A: {"value": 50, "unit": "°C"}
